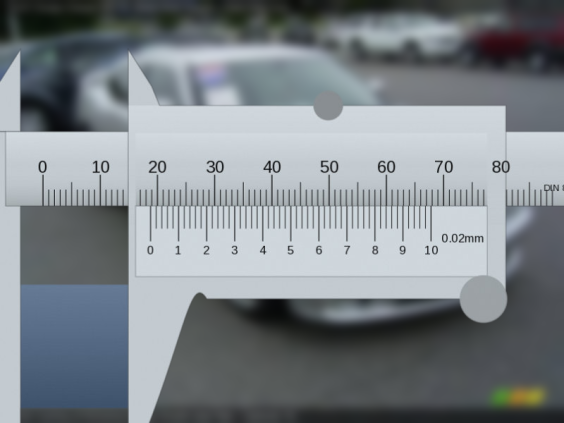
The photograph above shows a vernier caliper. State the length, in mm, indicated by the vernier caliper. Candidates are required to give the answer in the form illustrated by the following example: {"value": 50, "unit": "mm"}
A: {"value": 18.8, "unit": "mm"}
